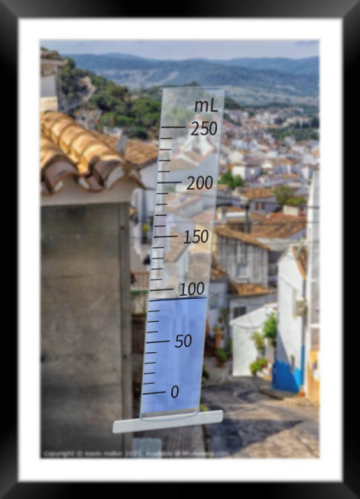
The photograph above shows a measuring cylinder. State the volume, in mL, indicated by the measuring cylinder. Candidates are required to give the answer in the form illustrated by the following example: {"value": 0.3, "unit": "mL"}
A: {"value": 90, "unit": "mL"}
